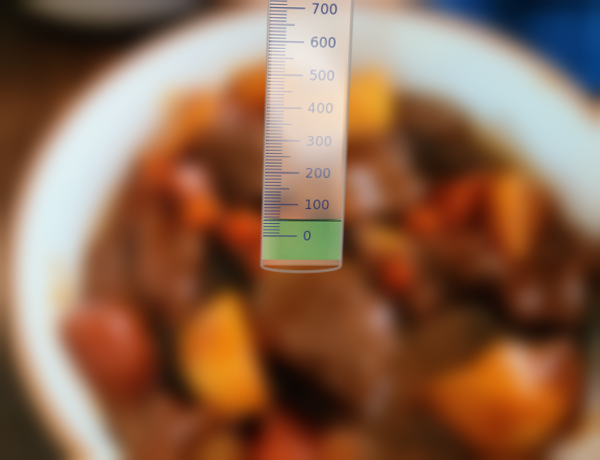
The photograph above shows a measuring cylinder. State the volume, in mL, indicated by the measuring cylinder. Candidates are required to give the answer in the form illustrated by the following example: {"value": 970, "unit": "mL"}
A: {"value": 50, "unit": "mL"}
